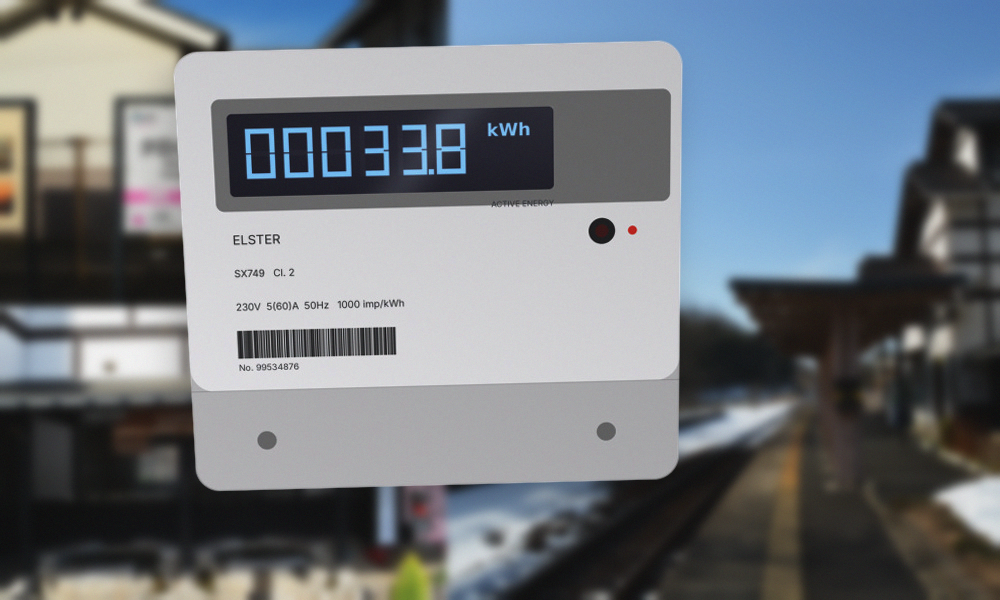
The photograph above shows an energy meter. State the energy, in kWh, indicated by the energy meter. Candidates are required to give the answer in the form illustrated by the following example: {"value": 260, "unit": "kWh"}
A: {"value": 33.8, "unit": "kWh"}
